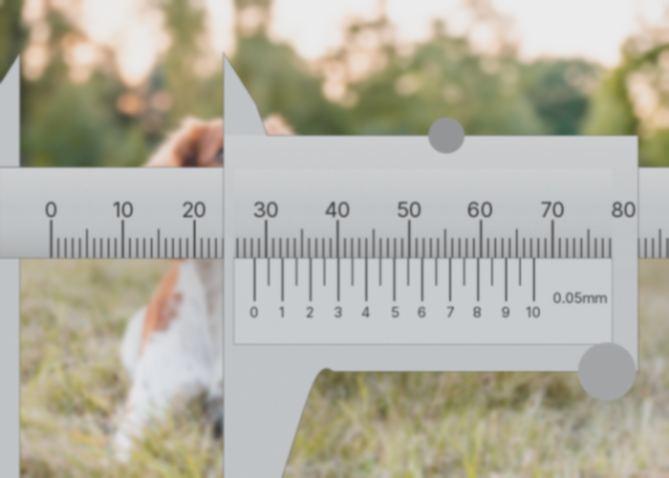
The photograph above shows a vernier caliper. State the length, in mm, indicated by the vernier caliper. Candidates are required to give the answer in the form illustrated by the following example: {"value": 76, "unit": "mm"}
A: {"value": 28.4, "unit": "mm"}
